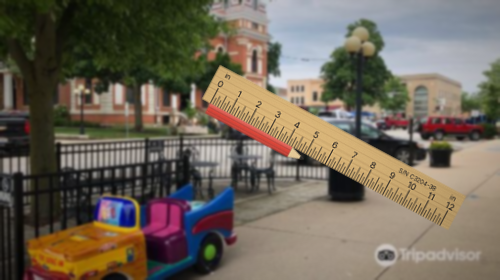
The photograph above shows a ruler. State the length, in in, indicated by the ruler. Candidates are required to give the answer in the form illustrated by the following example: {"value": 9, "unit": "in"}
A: {"value": 5, "unit": "in"}
